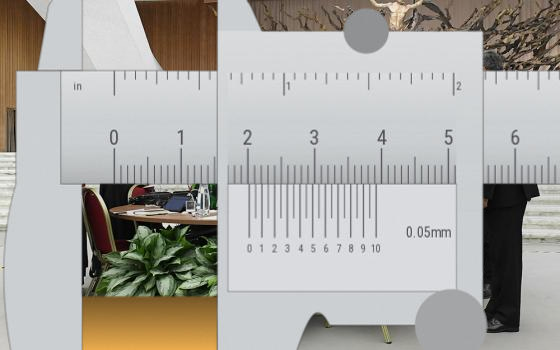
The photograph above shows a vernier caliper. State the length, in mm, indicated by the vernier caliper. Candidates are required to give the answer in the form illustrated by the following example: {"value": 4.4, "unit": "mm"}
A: {"value": 20.2, "unit": "mm"}
